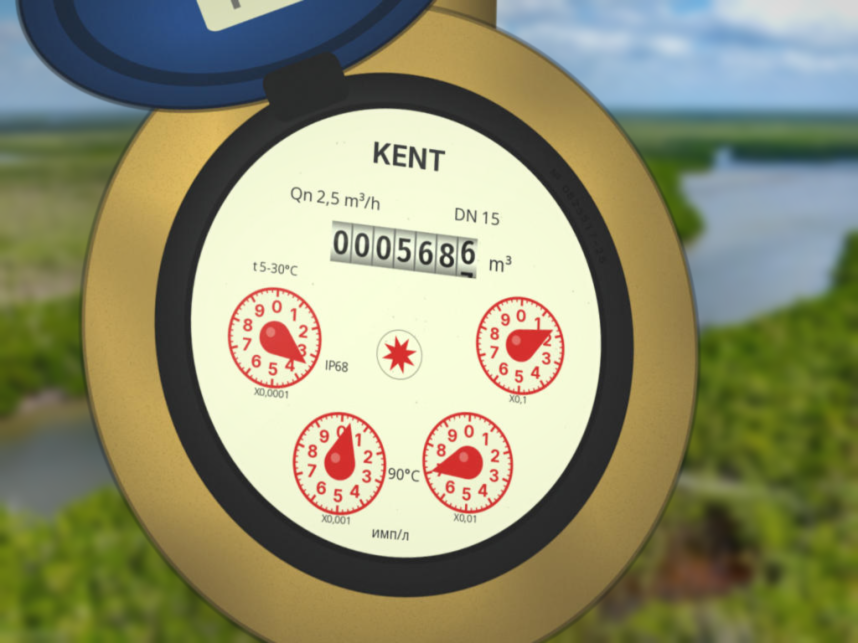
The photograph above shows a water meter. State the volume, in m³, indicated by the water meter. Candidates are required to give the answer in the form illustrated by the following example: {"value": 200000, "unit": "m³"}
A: {"value": 5686.1703, "unit": "m³"}
